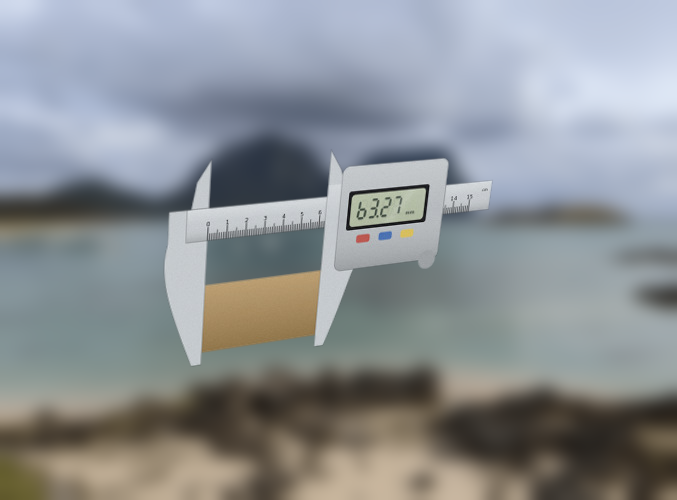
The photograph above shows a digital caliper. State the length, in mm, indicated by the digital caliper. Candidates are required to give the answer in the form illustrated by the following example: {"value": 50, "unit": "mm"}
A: {"value": 63.27, "unit": "mm"}
